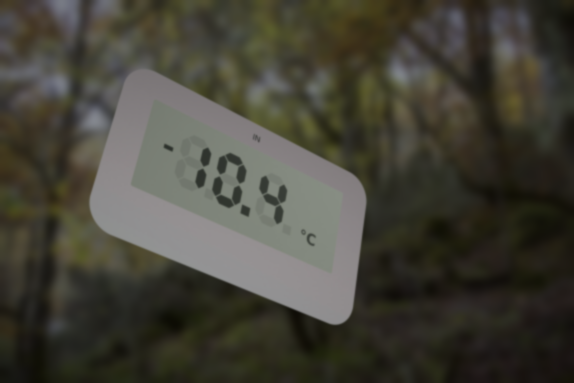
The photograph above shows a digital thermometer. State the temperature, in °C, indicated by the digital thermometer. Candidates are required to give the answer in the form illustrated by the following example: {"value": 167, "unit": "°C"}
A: {"value": -10.4, "unit": "°C"}
